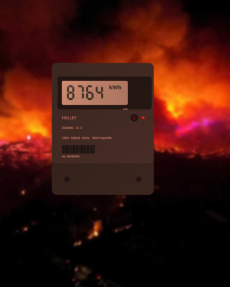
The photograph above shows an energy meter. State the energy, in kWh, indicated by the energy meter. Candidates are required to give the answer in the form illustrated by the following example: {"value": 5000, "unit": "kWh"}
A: {"value": 8764, "unit": "kWh"}
